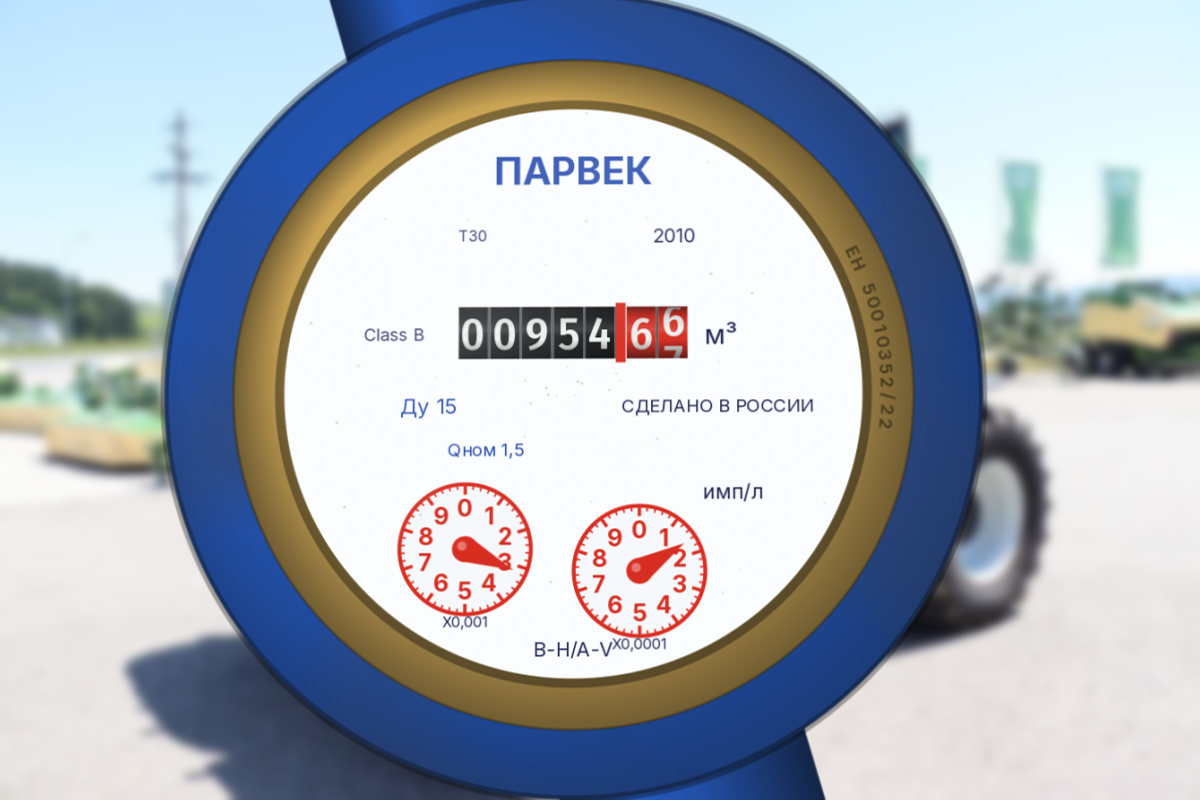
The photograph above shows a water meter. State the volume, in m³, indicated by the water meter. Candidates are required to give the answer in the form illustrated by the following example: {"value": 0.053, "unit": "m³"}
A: {"value": 954.6631, "unit": "m³"}
